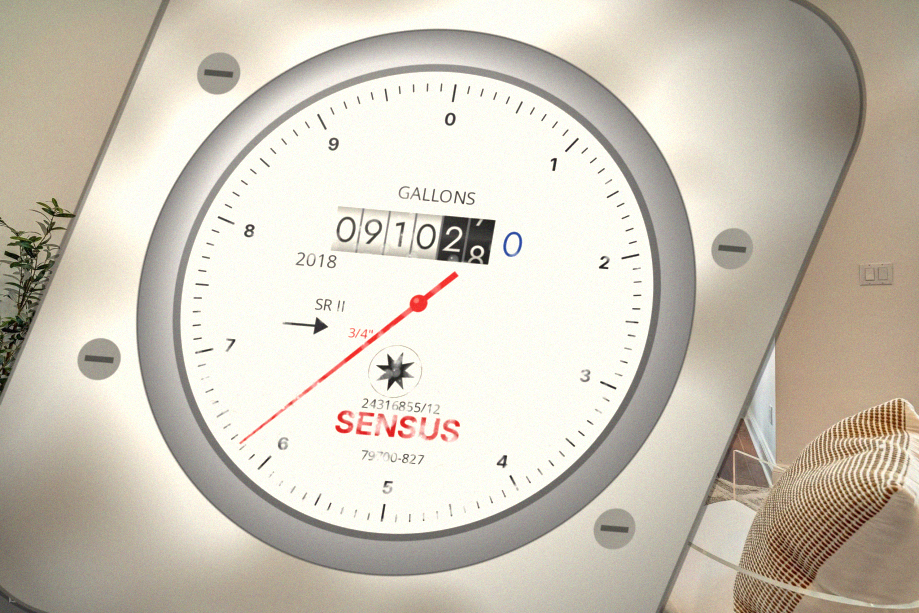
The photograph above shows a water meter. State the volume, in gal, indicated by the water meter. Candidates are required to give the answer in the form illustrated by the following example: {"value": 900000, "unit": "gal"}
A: {"value": 910276.2, "unit": "gal"}
